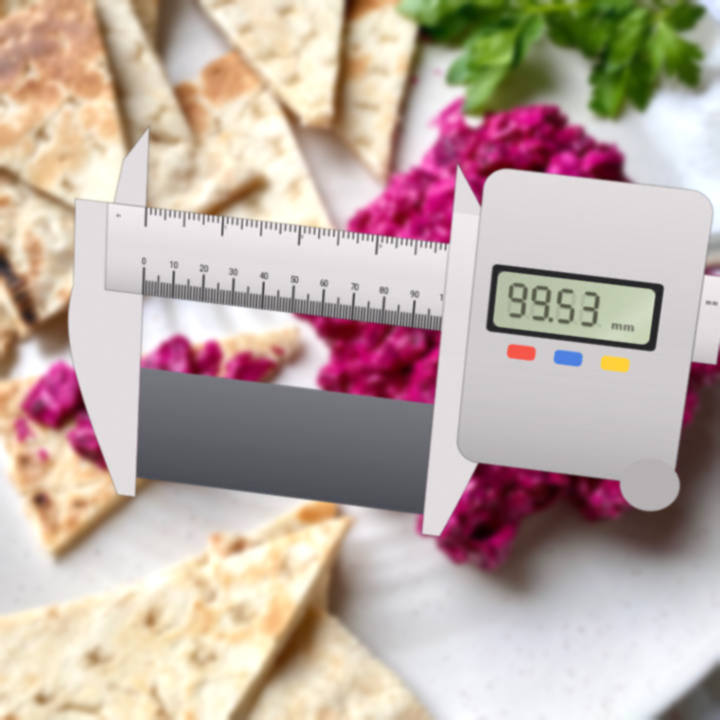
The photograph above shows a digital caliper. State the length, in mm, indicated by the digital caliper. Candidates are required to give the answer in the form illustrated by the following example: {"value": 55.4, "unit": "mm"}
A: {"value": 99.53, "unit": "mm"}
